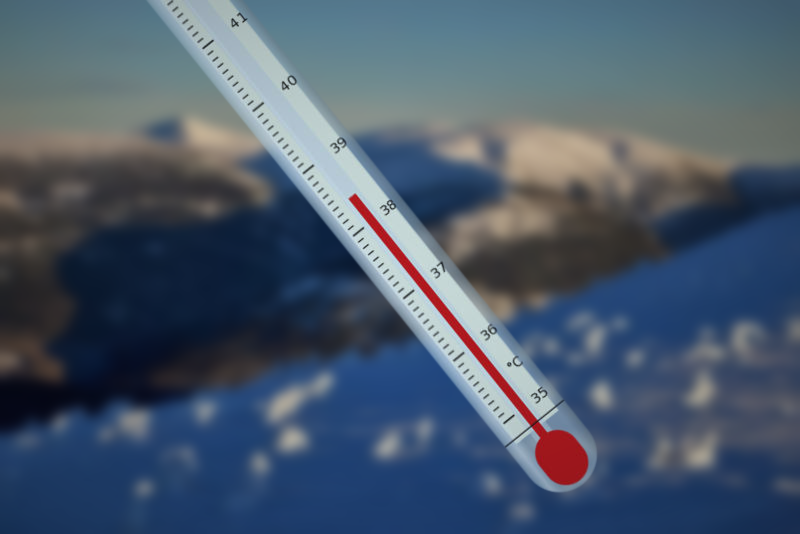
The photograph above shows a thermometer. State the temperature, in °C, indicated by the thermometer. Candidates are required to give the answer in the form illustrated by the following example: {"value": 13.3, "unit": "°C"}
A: {"value": 38.4, "unit": "°C"}
